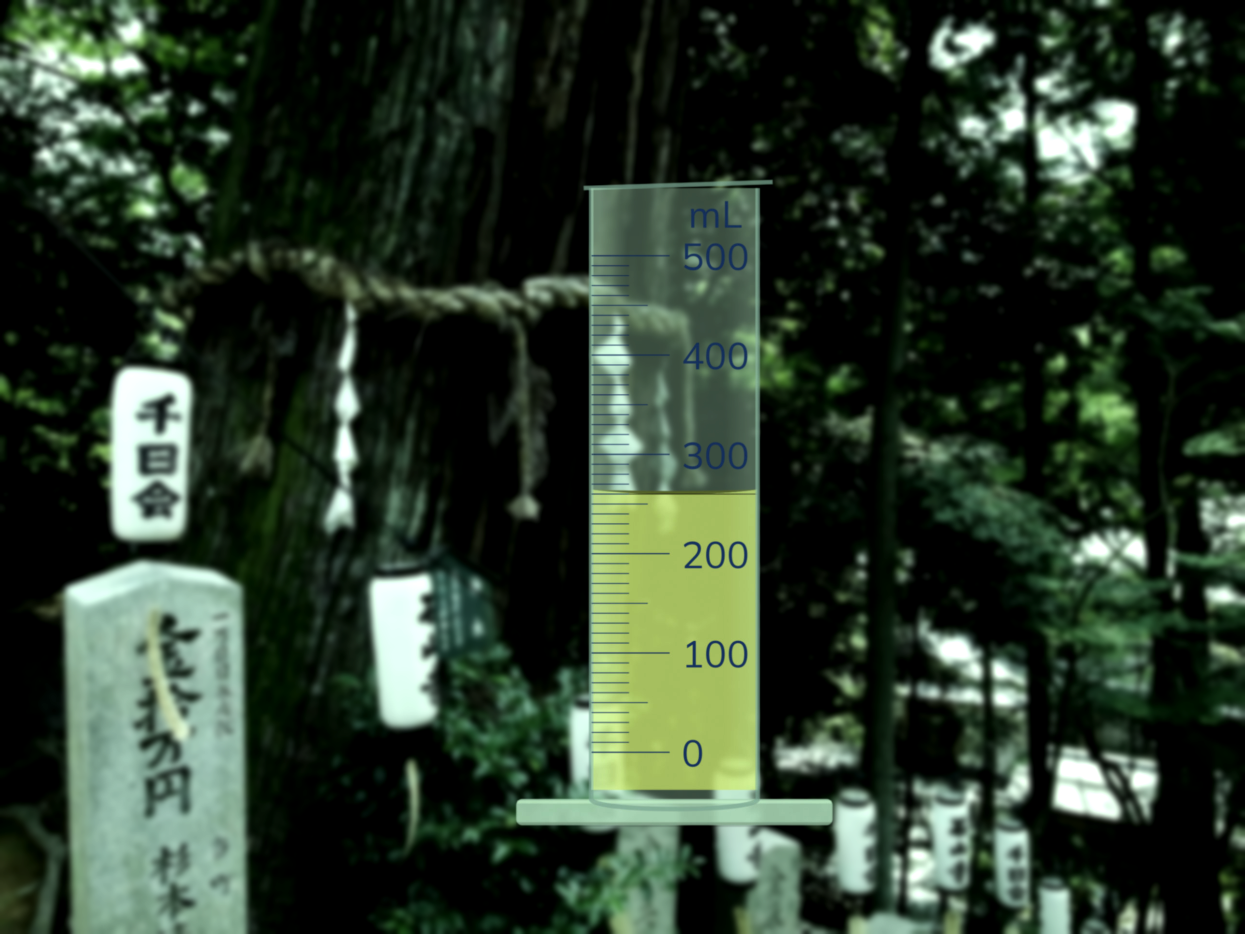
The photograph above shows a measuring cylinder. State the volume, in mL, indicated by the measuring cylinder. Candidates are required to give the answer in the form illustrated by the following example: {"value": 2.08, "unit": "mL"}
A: {"value": 260, "unit": "mL"}
